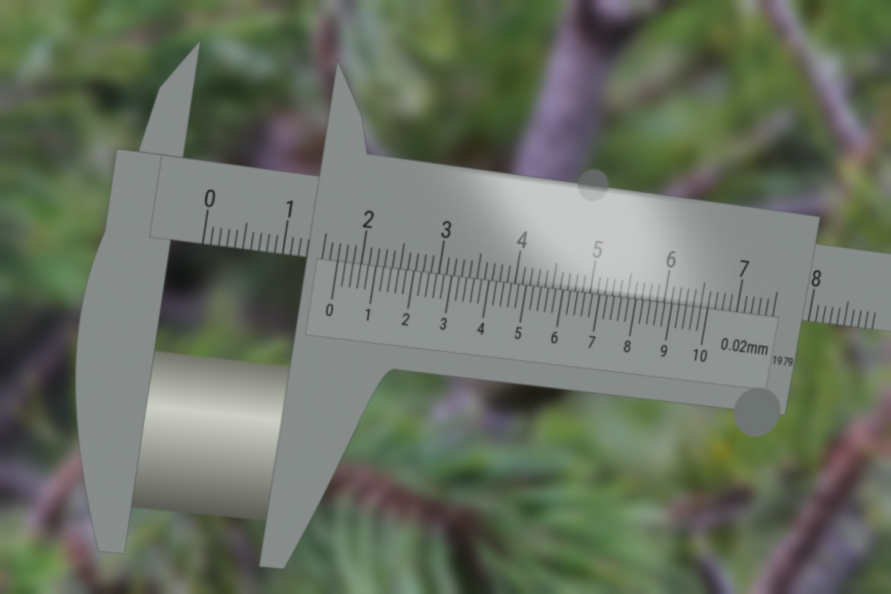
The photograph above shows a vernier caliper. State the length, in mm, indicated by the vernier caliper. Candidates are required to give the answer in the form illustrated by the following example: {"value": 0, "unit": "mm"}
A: {"value": 17.0, "unit": "mm"}
